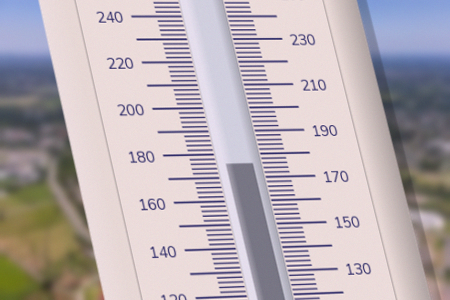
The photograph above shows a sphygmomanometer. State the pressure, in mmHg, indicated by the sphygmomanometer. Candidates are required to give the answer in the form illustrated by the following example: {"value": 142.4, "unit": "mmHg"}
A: {"value": 176, "unit": "mmHg"}
